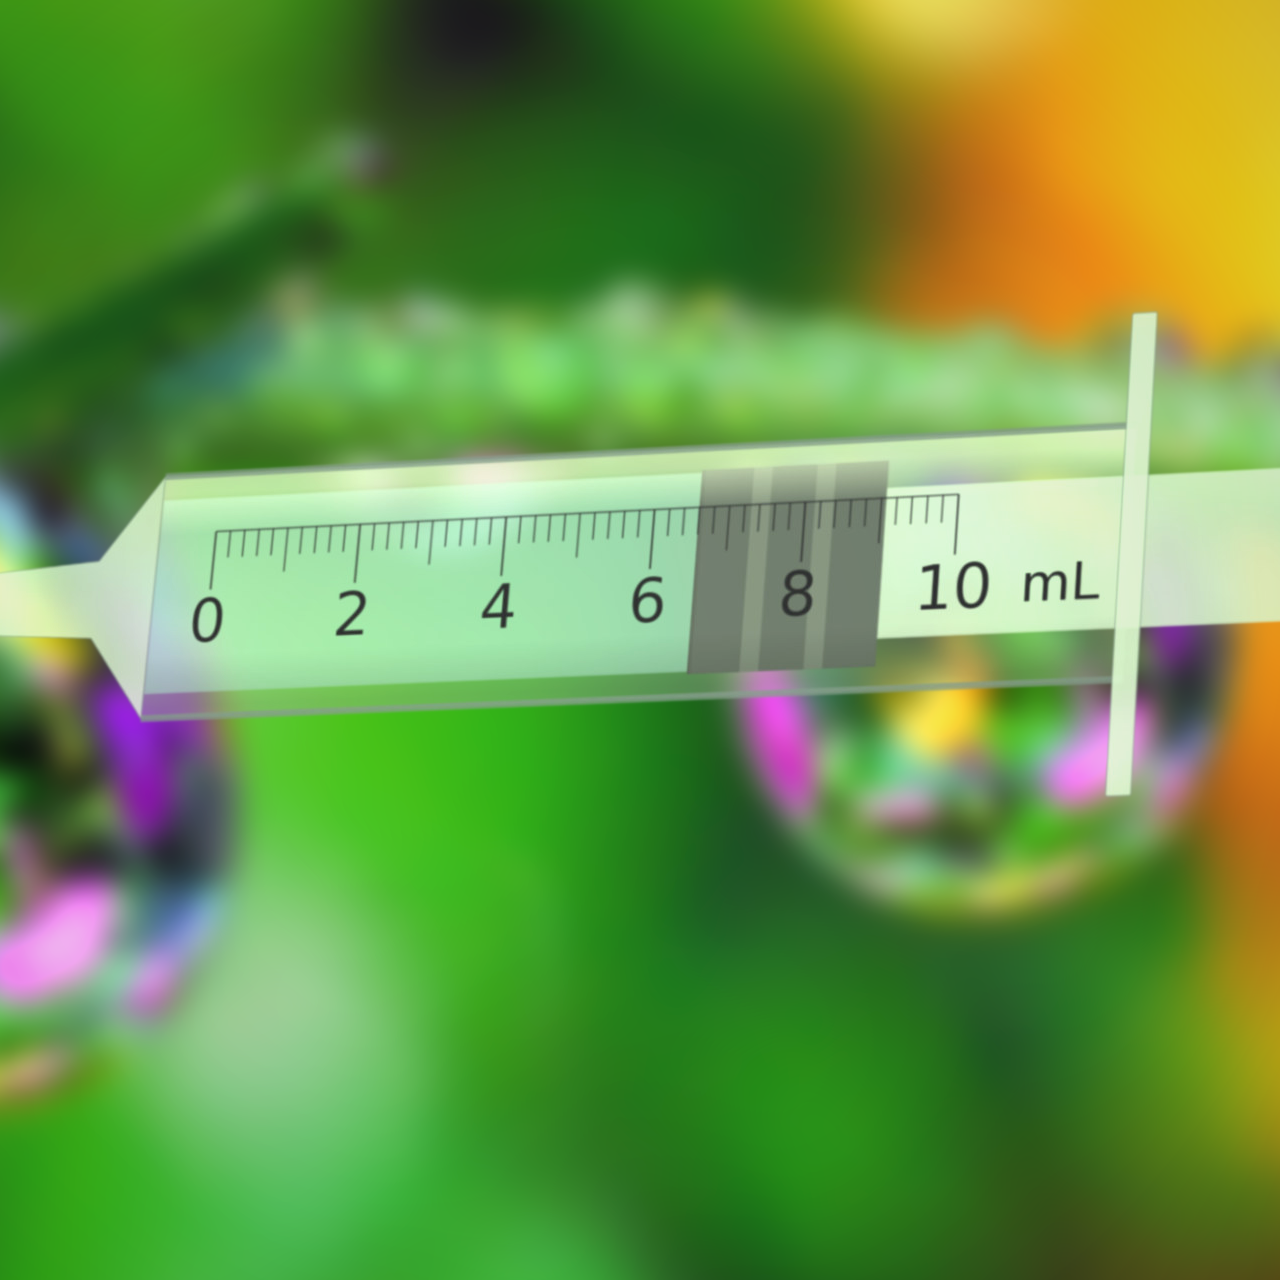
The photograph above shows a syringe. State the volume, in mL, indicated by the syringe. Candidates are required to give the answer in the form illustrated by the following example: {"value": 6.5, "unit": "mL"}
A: {"value": 6.6, "unit": "mL"}
